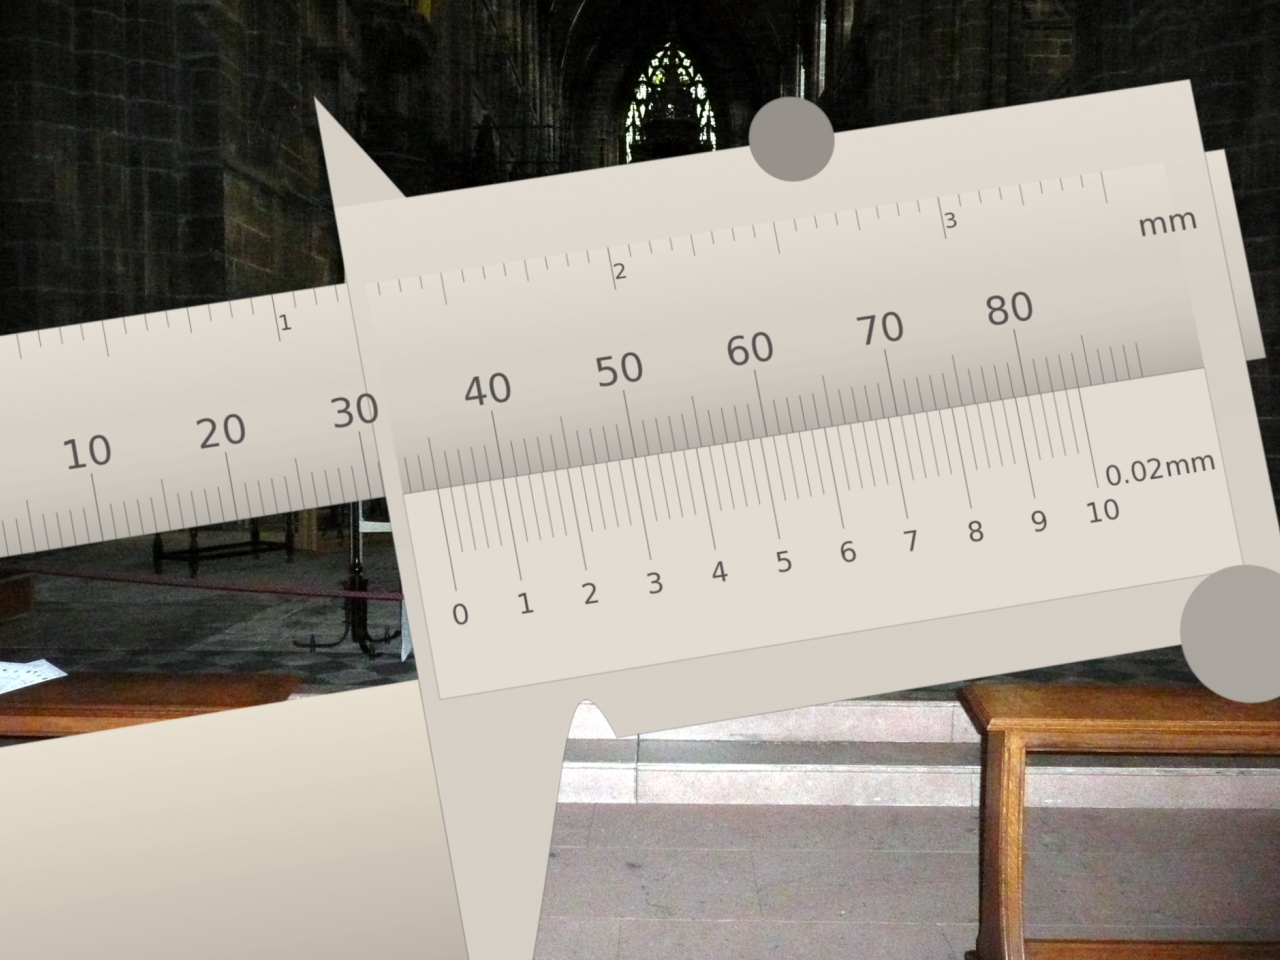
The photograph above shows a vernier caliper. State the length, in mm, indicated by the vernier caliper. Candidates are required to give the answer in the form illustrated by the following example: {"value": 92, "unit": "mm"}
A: {"value": 35.0, "unit": "mm"}
